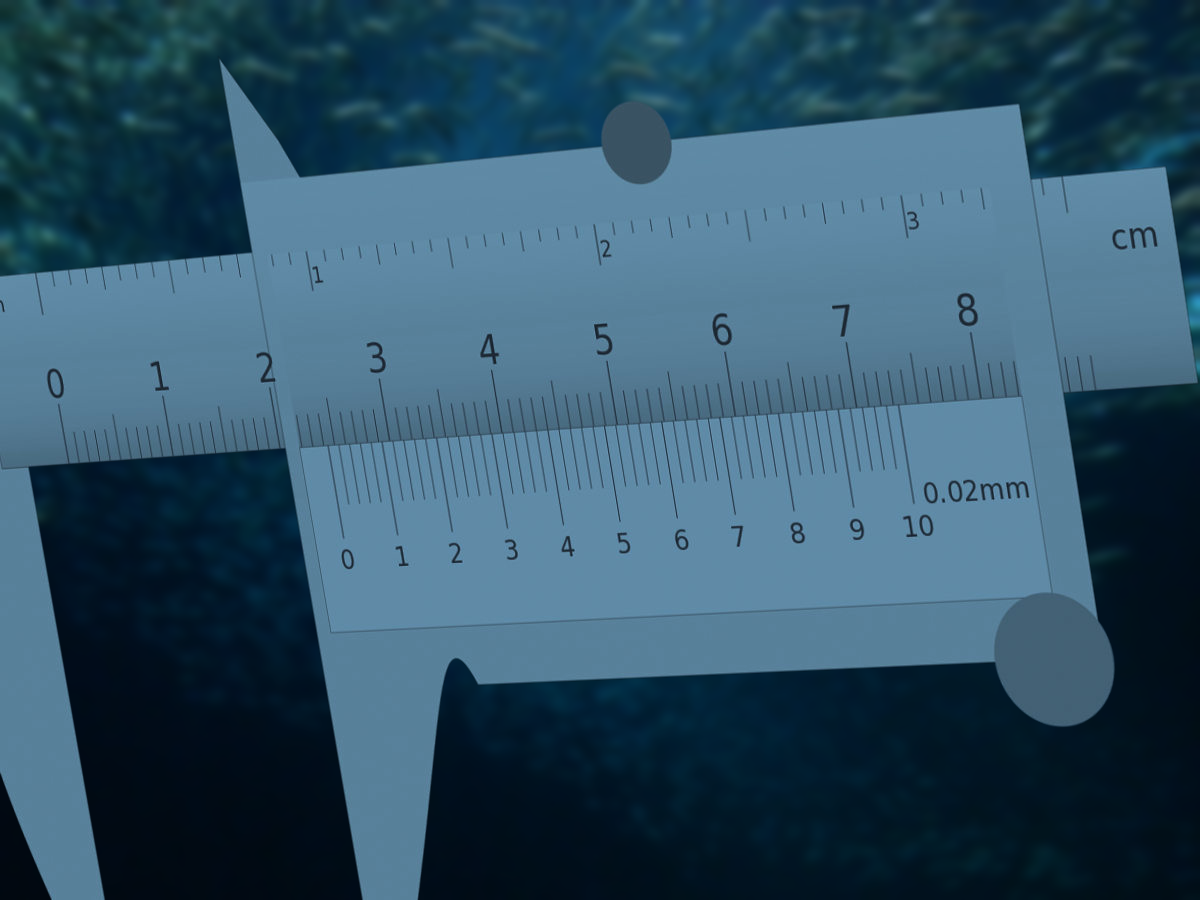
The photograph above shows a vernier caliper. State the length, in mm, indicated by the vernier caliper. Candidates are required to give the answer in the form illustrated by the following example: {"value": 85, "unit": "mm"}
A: {"value": 24.4, "unit": "mm"}
